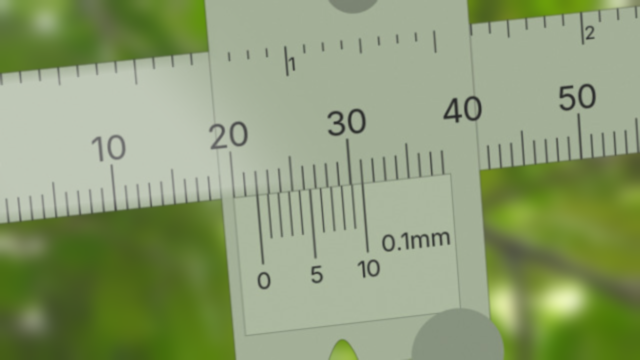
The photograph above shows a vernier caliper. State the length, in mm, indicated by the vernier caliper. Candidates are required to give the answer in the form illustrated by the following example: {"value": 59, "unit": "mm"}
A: {"value": 22.0, "unit": "mm"}
